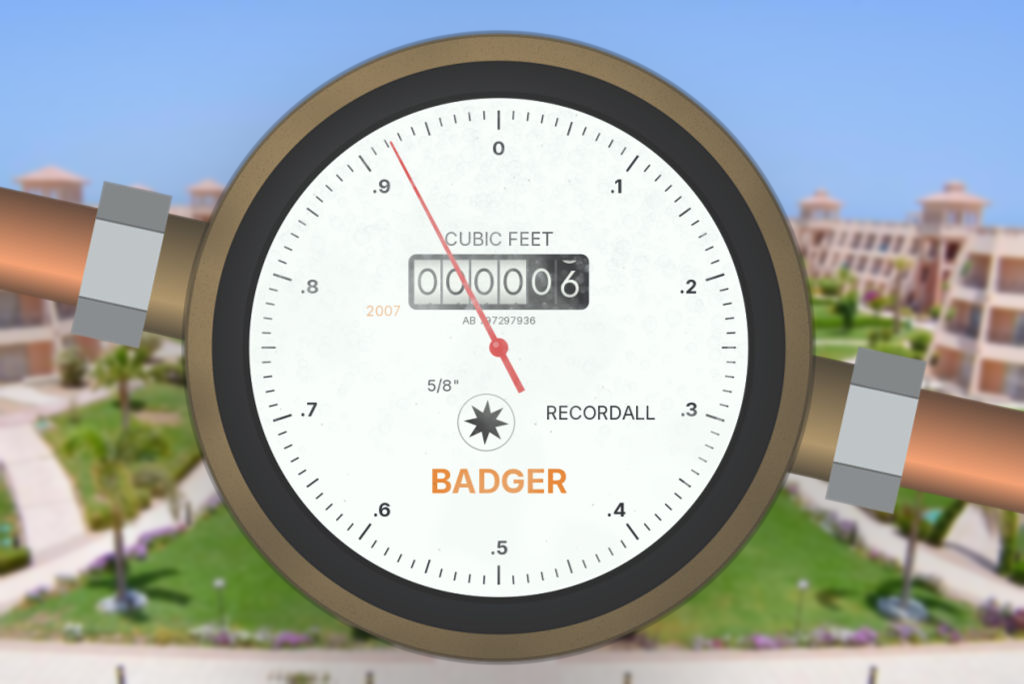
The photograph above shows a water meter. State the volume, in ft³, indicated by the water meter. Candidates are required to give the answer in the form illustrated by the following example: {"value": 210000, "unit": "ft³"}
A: {"value": 5.92, "unit": "ft³"}
